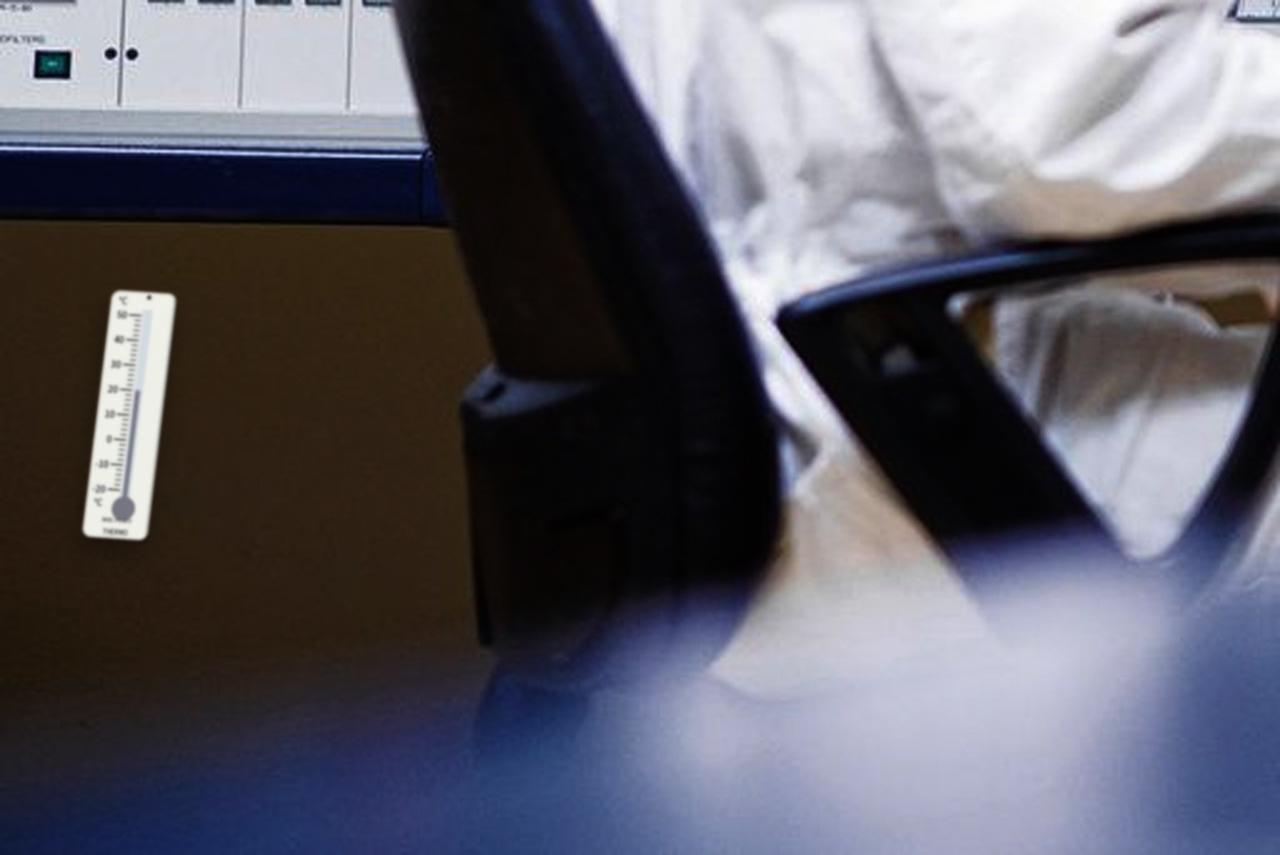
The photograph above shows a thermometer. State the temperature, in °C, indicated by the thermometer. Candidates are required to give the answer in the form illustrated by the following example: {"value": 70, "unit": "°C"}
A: {"value": 20, "unit": "°C"}
